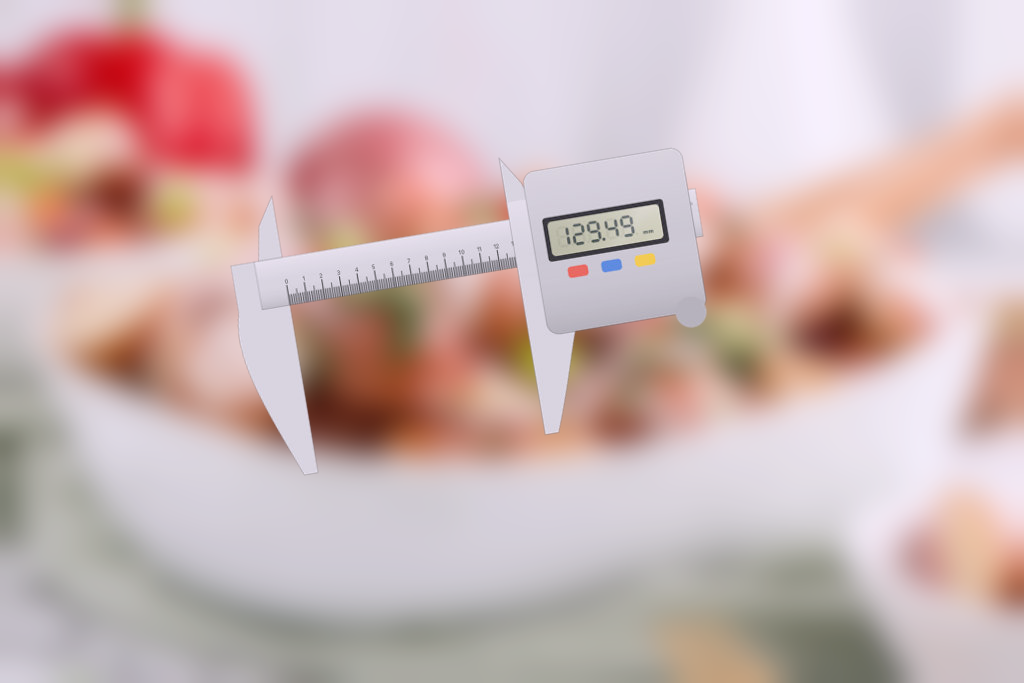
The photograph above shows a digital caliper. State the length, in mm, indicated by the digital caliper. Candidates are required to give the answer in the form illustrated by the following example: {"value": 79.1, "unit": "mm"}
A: {"value": 129.49, "unit": "mm"}
